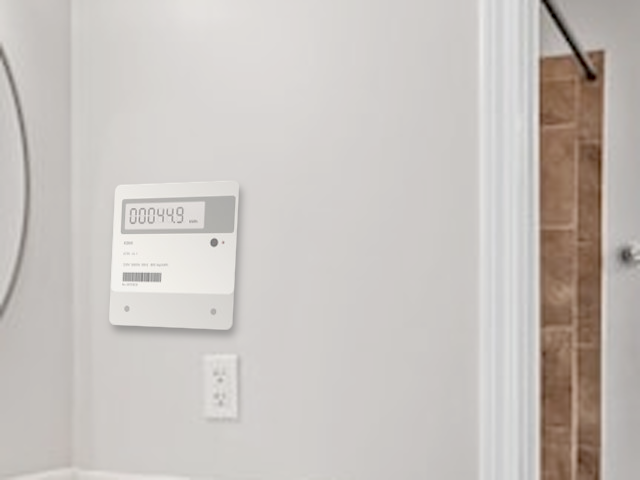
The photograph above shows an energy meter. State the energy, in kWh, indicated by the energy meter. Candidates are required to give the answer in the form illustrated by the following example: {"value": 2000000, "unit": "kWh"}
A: {"value": 44.9, "unit": "kWh"}
